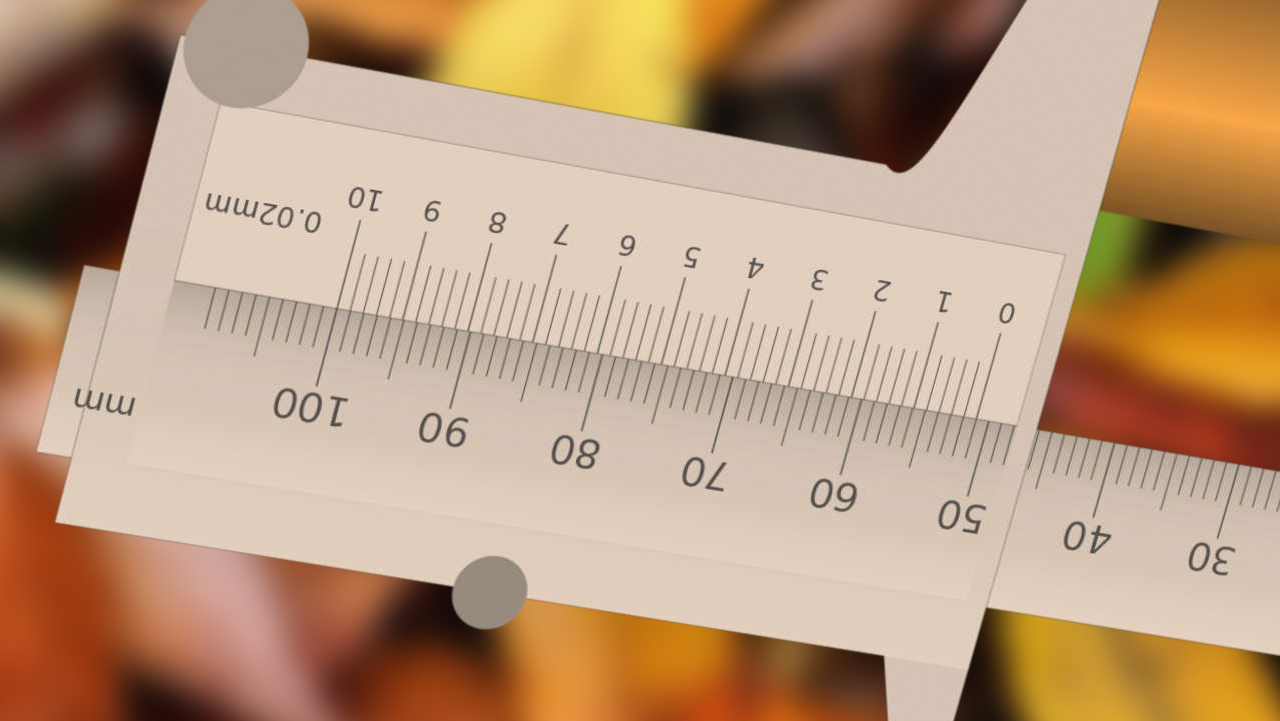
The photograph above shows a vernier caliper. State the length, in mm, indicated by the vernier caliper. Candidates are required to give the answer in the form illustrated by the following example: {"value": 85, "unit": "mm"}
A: {"value": 51.0, "unit": "mm"}
